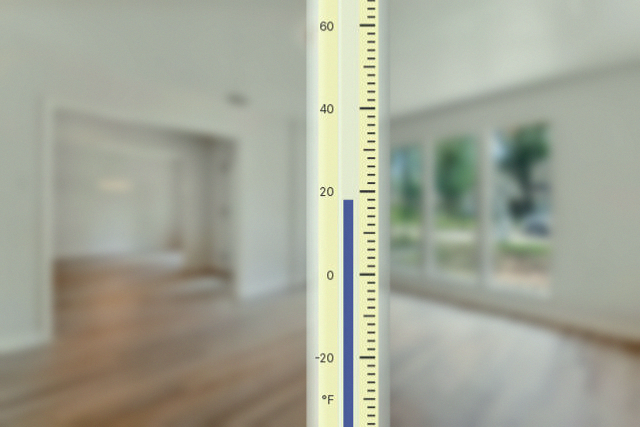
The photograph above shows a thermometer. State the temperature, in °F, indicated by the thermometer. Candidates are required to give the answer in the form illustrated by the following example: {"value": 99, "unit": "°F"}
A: {"value": 18, "unit": "°F"}
